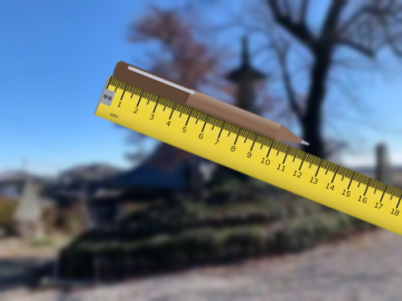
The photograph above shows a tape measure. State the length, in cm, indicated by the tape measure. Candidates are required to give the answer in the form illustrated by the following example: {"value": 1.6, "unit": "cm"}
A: {"value": 12, "unit": "cm"}
